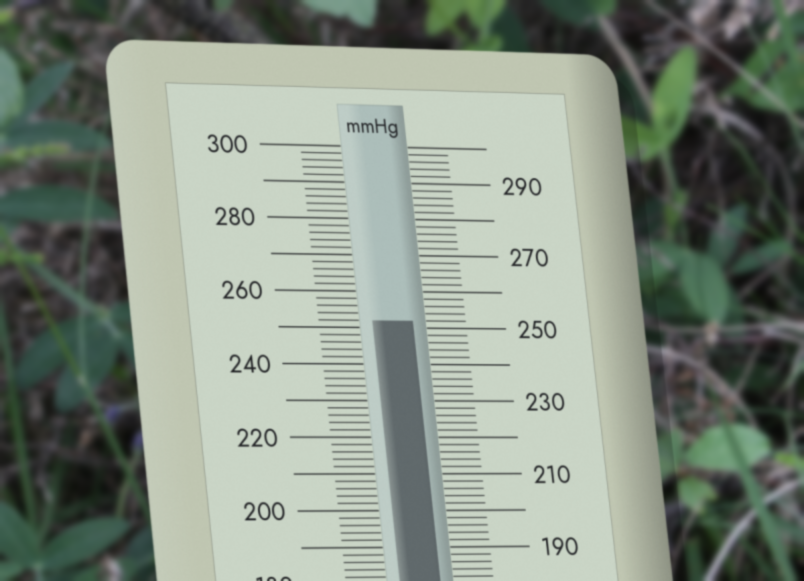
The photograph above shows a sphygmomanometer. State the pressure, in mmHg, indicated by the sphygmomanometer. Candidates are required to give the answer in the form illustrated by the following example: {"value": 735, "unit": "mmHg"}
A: {"value": 252, "unit": "mmHg"}
